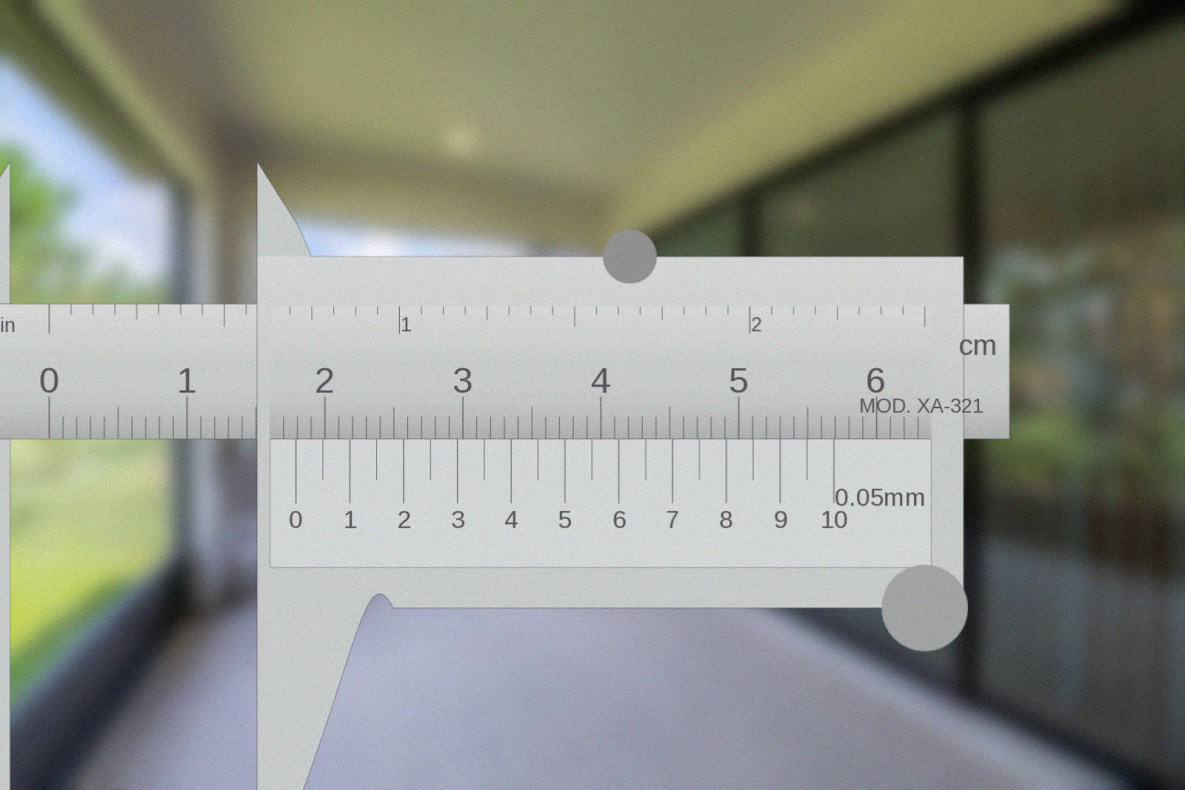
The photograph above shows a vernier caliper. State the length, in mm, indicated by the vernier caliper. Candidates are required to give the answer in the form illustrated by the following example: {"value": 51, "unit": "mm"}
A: {"value": 17.9, "unit": "mm"}
